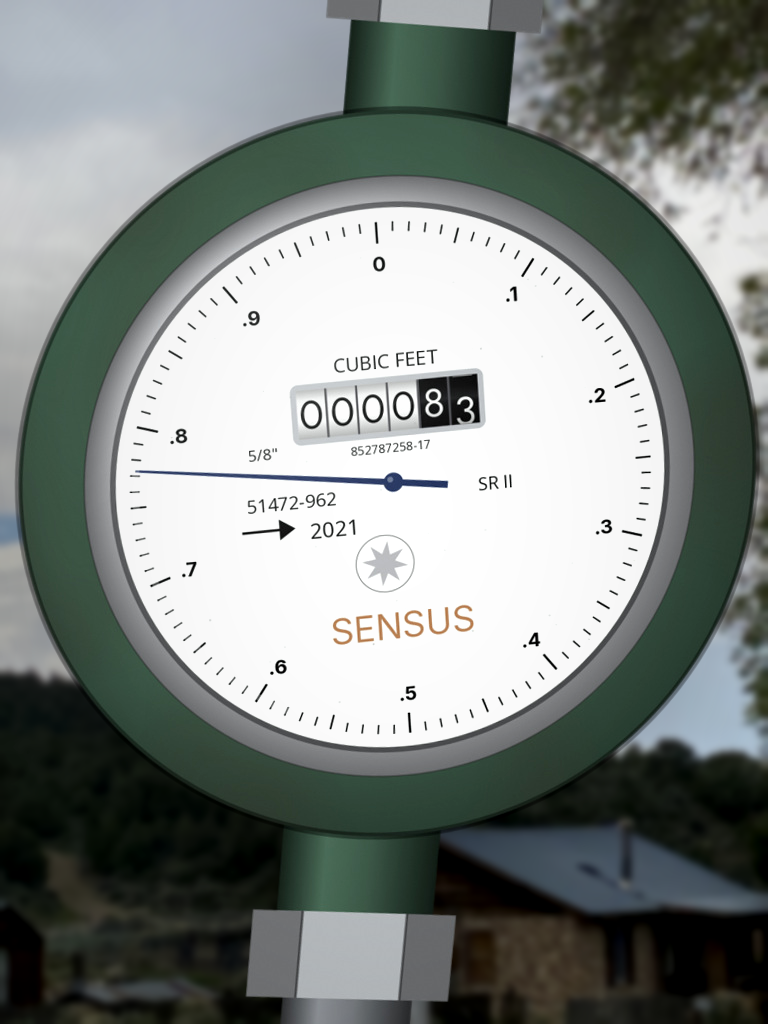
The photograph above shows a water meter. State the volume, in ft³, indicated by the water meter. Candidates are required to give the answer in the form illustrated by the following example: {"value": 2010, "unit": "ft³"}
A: {"value": 82.77, "unit": "ft³"}
